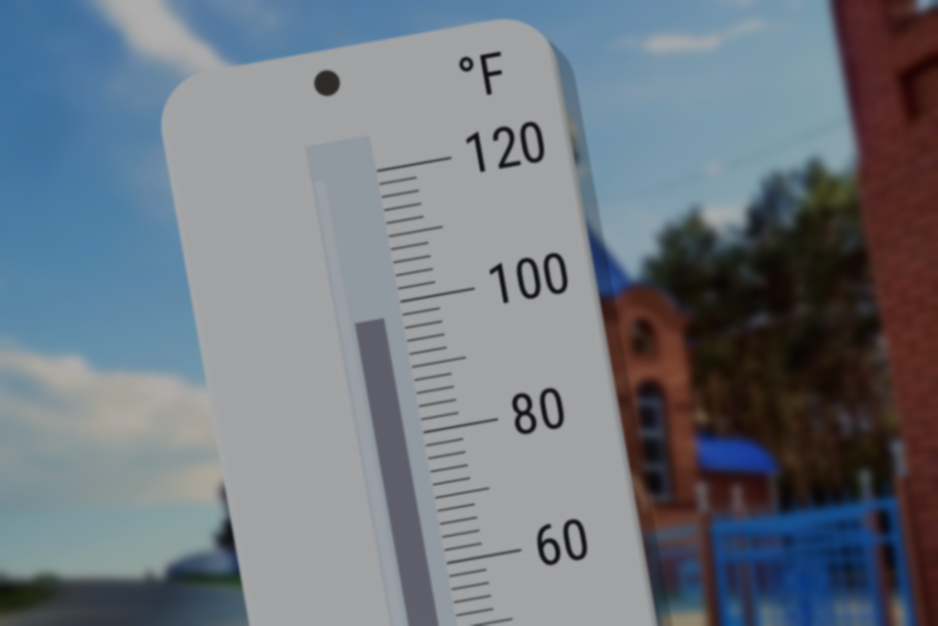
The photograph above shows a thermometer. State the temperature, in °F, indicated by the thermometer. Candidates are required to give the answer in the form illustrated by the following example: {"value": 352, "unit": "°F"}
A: {"value": 98, "unit": "°F"}
